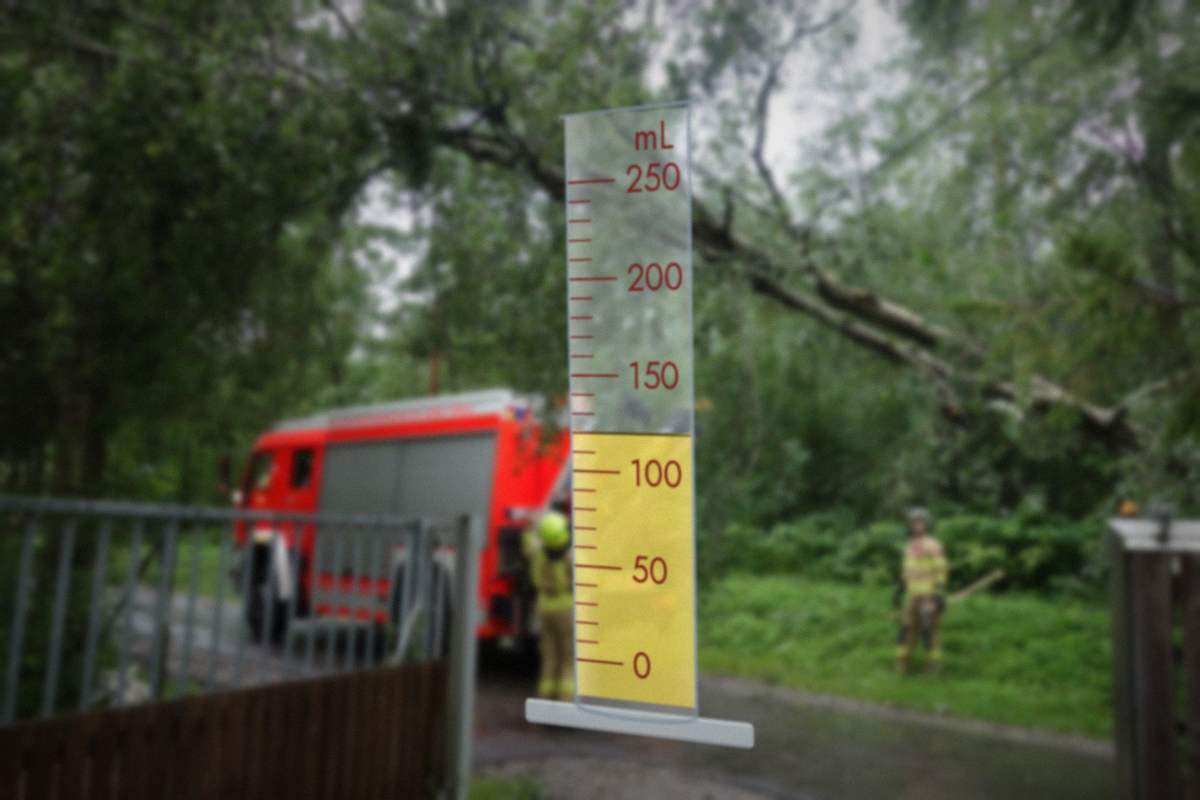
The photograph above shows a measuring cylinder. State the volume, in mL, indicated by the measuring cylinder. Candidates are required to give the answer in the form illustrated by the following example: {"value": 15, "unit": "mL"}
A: {"value": 120, "unit": "mL"}
